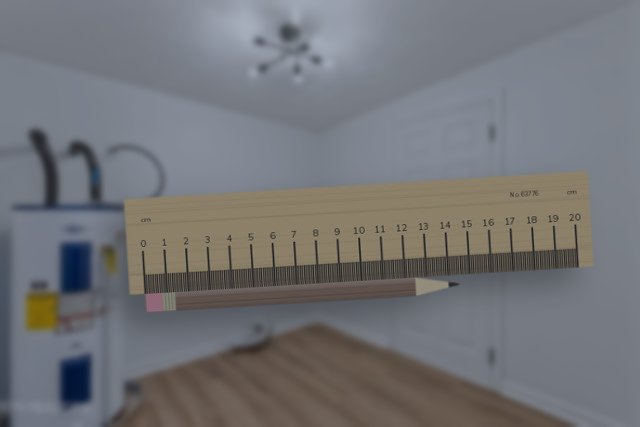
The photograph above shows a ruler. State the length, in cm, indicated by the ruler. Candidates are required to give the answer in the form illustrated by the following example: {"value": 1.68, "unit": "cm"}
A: {"value": 14.5, "unit": "cm"}
